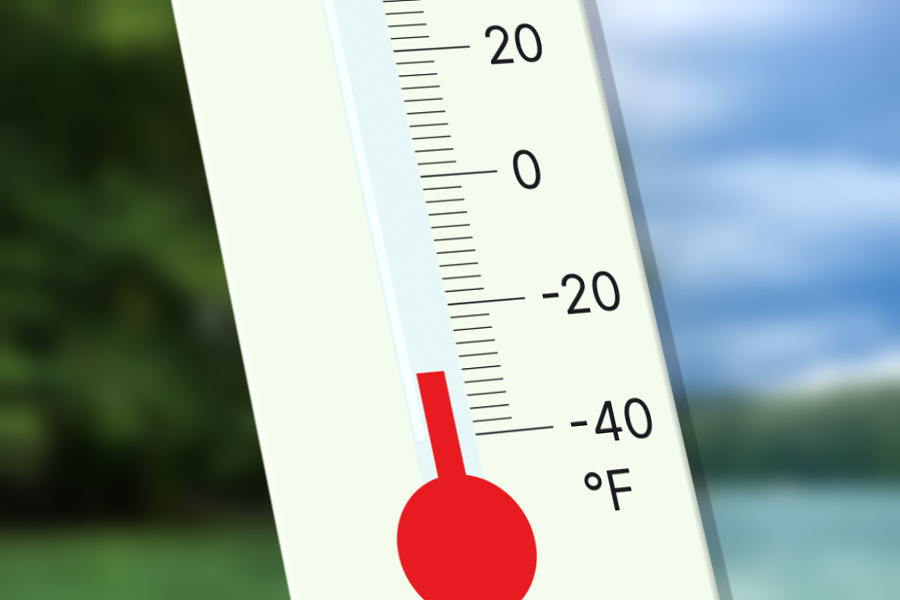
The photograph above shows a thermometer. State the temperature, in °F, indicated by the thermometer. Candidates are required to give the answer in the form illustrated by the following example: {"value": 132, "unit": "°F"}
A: {"value": -30, "unit": "°F"}
